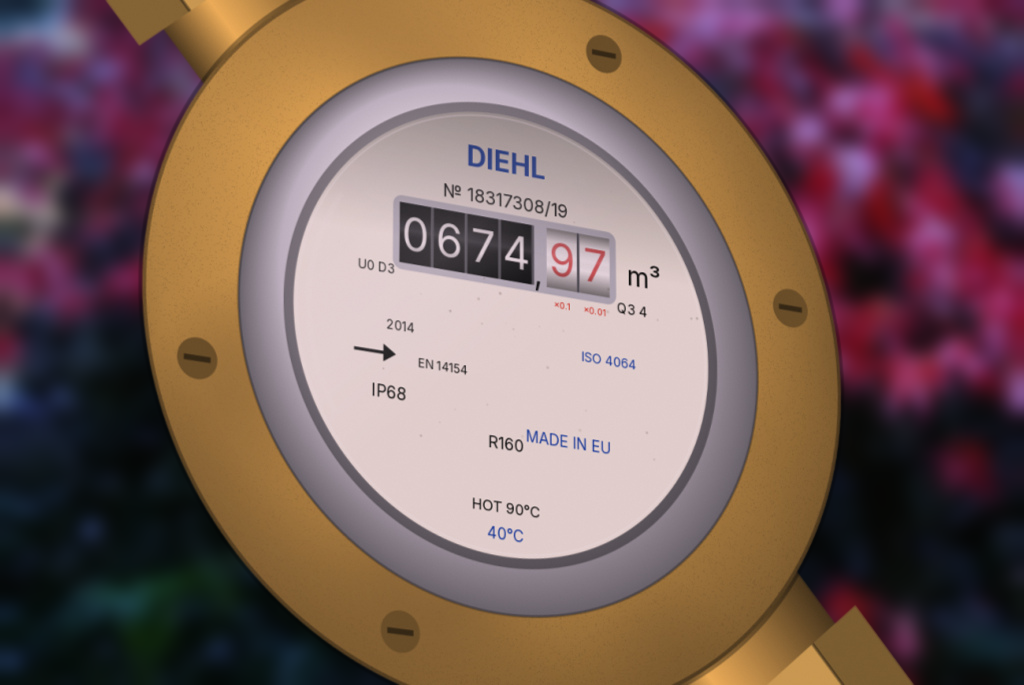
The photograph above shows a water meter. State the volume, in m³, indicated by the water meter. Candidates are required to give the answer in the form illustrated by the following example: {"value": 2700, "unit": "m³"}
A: {"value": 674.97, "unit": "m³"}
